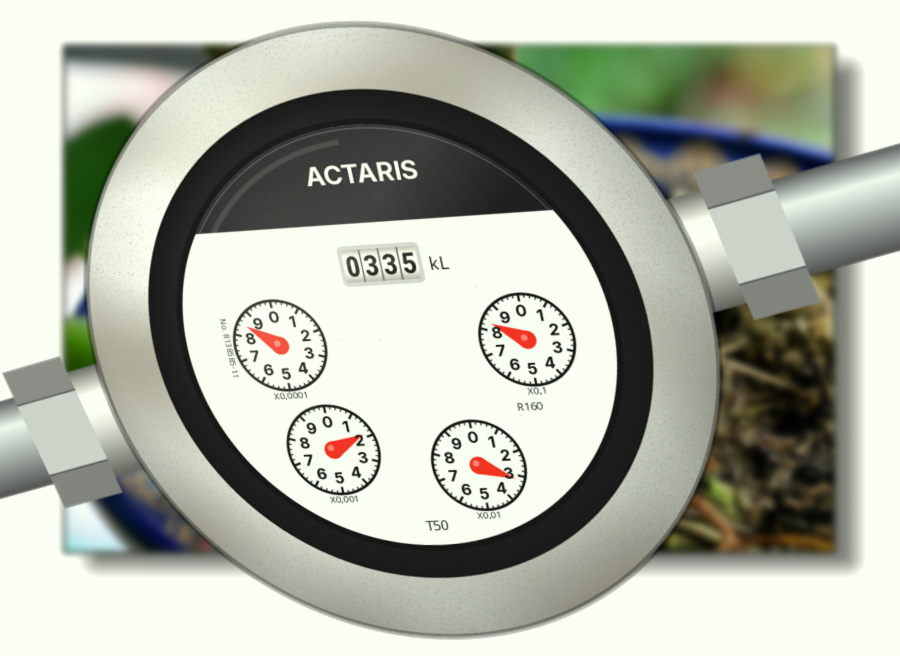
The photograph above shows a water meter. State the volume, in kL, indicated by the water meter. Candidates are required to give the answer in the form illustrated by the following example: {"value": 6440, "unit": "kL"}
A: {"value": 335.8318, "unit": "kL"}
